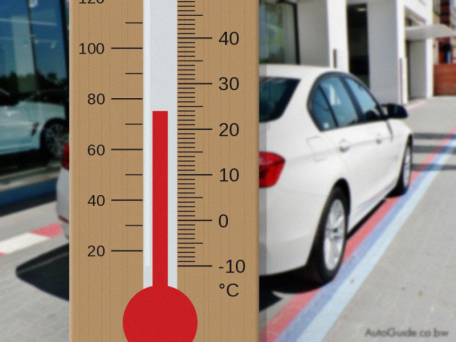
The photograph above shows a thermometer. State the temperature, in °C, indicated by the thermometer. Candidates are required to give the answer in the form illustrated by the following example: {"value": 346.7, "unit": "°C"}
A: {"value": 24, "unit": "°C"}
